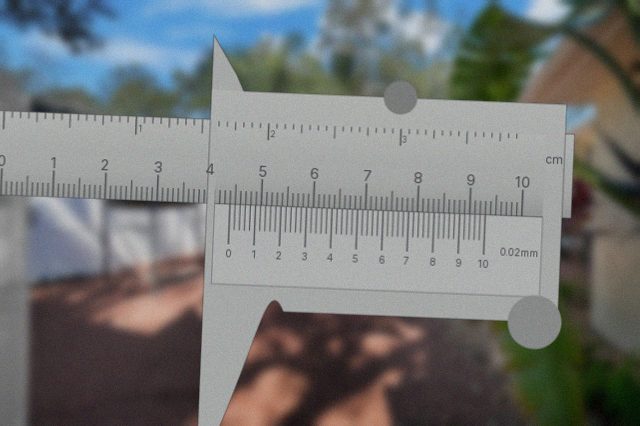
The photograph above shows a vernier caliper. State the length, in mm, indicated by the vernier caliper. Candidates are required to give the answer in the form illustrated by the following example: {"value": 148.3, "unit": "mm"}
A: {"value": 44.0, "unit": "mm"}
